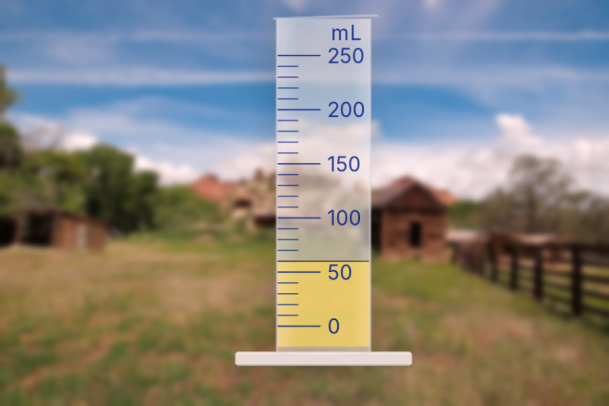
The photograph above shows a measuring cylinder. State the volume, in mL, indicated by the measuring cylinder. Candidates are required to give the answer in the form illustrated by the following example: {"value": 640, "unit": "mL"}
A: {"value": 60, "unit": "mL"}
